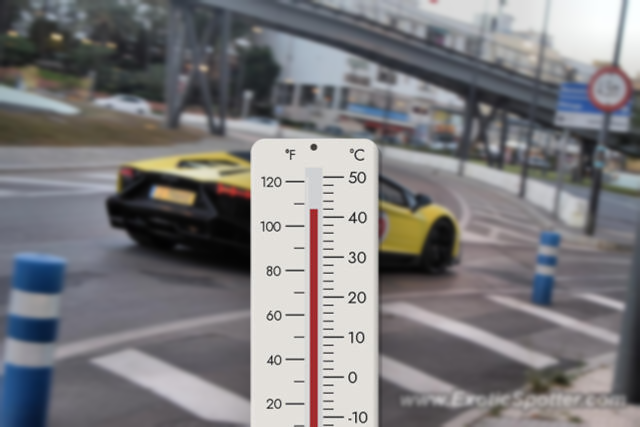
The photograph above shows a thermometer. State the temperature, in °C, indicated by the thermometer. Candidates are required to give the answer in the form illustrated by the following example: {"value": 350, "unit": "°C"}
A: {"value": 42, "unit": "°C"}
